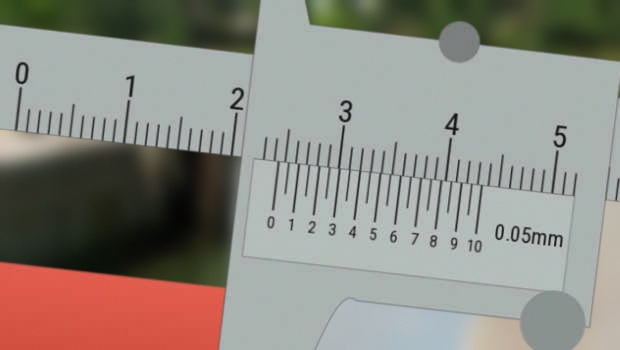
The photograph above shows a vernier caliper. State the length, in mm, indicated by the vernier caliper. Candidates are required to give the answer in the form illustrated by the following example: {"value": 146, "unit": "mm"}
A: {"value": 24.4, "unit": "mm"}
